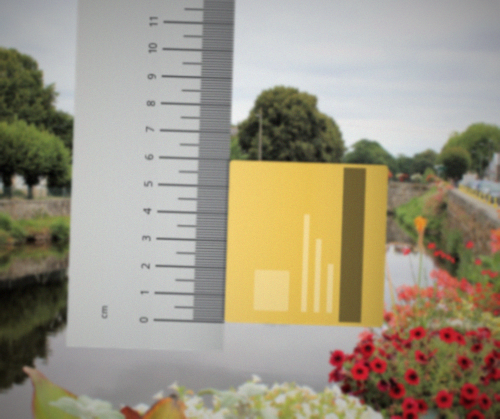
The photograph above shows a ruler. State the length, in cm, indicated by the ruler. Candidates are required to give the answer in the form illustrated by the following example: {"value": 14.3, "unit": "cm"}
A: {"value": 6, "unit": "cm"}
